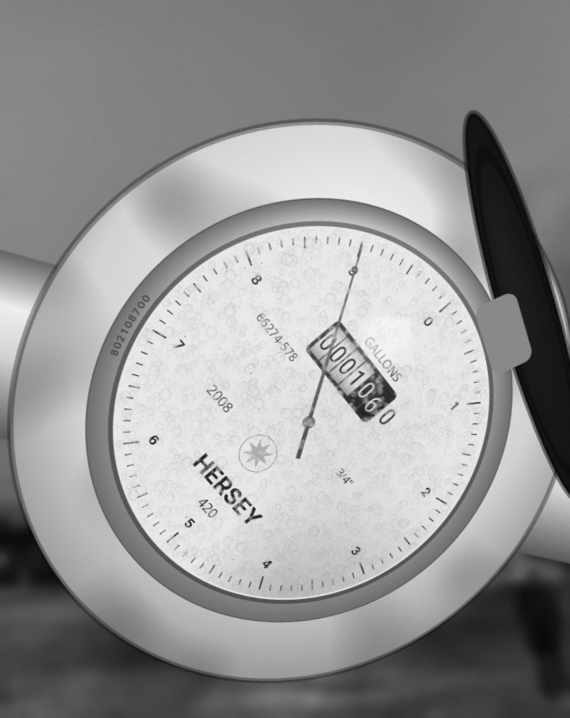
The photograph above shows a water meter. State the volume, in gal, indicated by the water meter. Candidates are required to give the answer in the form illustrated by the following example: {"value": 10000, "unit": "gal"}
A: {"value": 1059.0, "unit": "gal"}
